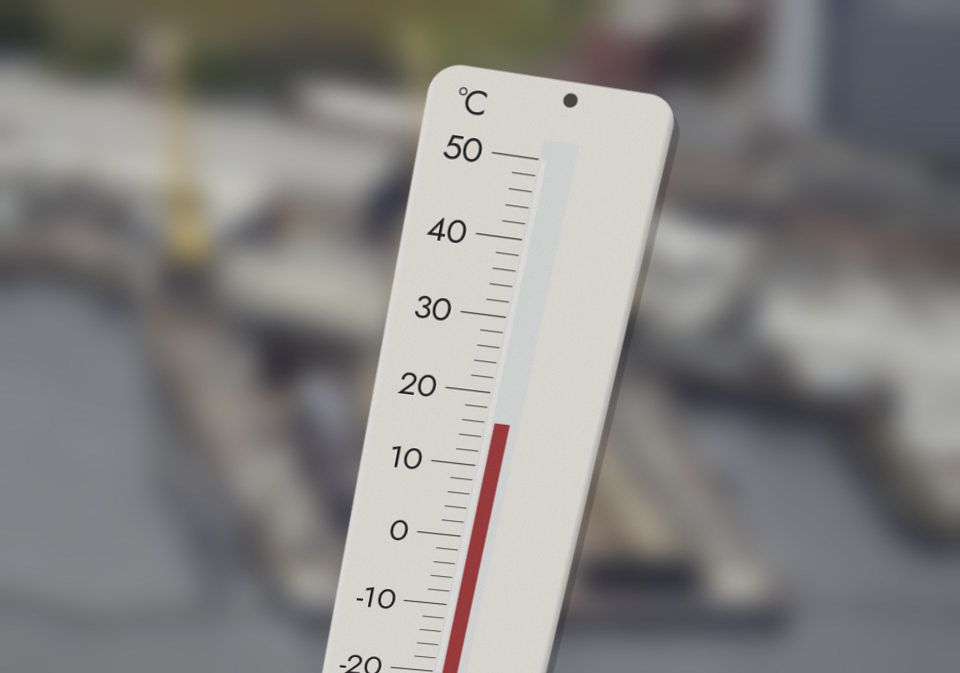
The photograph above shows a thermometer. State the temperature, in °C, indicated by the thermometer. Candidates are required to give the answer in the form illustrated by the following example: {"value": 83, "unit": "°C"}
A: {"value": 16, "unit": "°C"}
